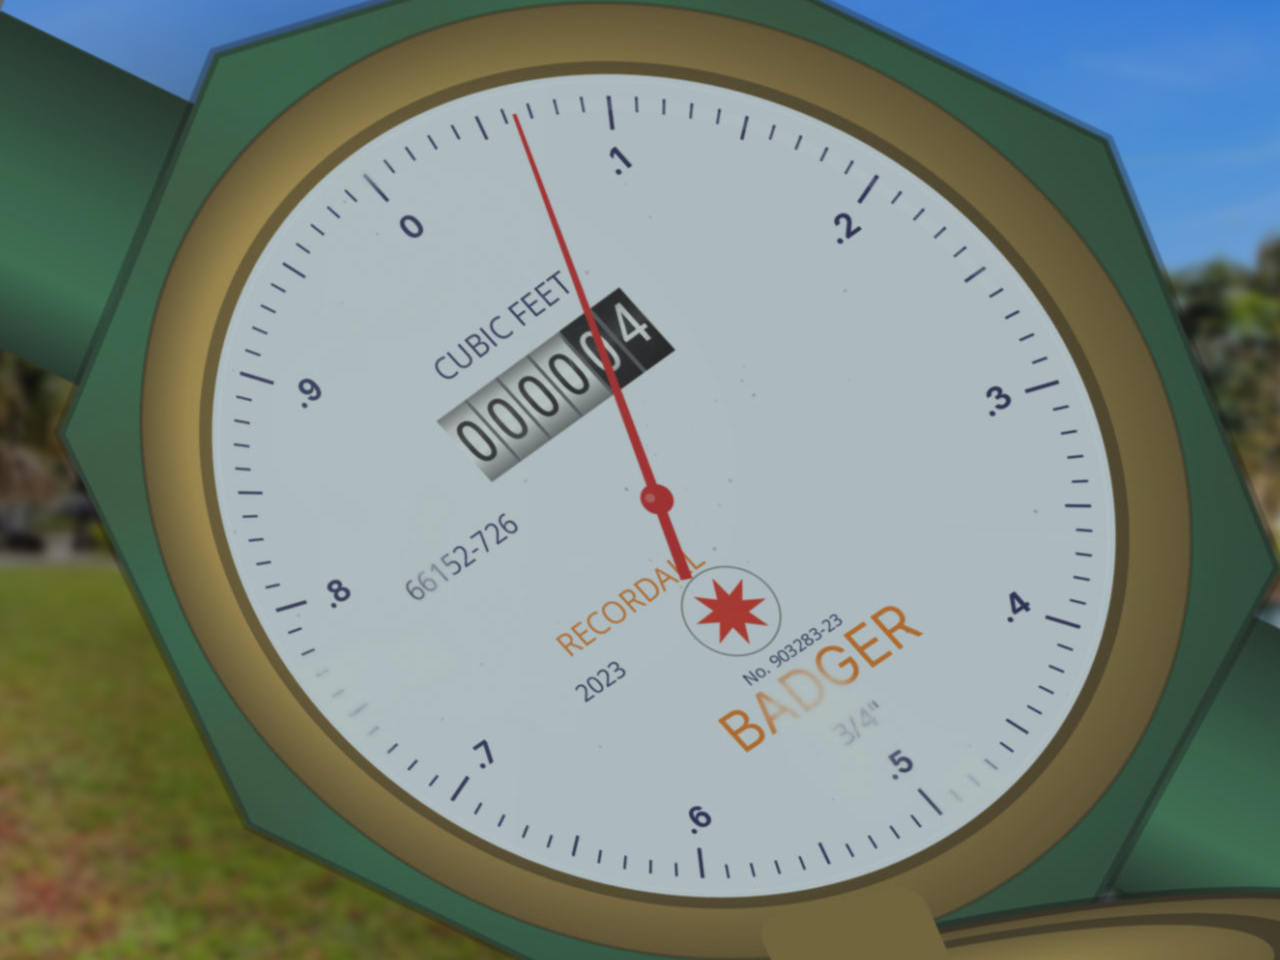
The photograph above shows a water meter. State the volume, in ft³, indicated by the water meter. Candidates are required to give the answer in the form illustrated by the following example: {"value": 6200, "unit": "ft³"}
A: {"value": 4.06, "unit": "ft³"}
